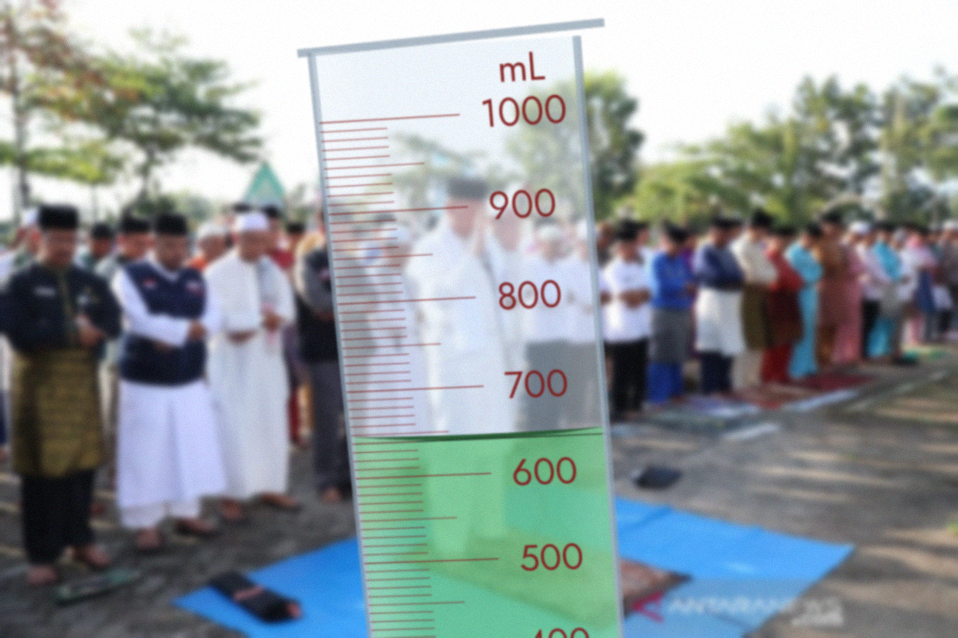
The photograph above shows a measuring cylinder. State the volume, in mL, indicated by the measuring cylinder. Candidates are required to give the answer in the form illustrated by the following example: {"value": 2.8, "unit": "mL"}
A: {"value": 640, "unit": "mL"}
